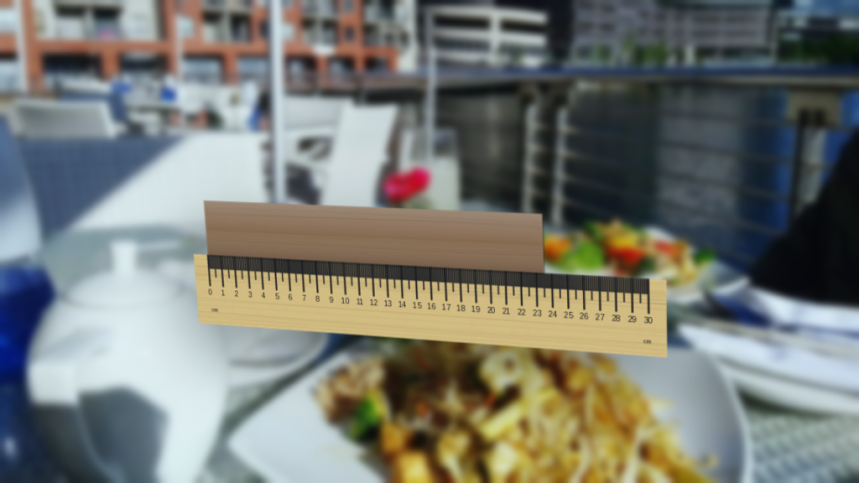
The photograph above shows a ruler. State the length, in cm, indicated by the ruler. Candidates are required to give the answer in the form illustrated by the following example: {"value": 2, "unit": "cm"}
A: {"value": 23.5, "unit": "cm"}
